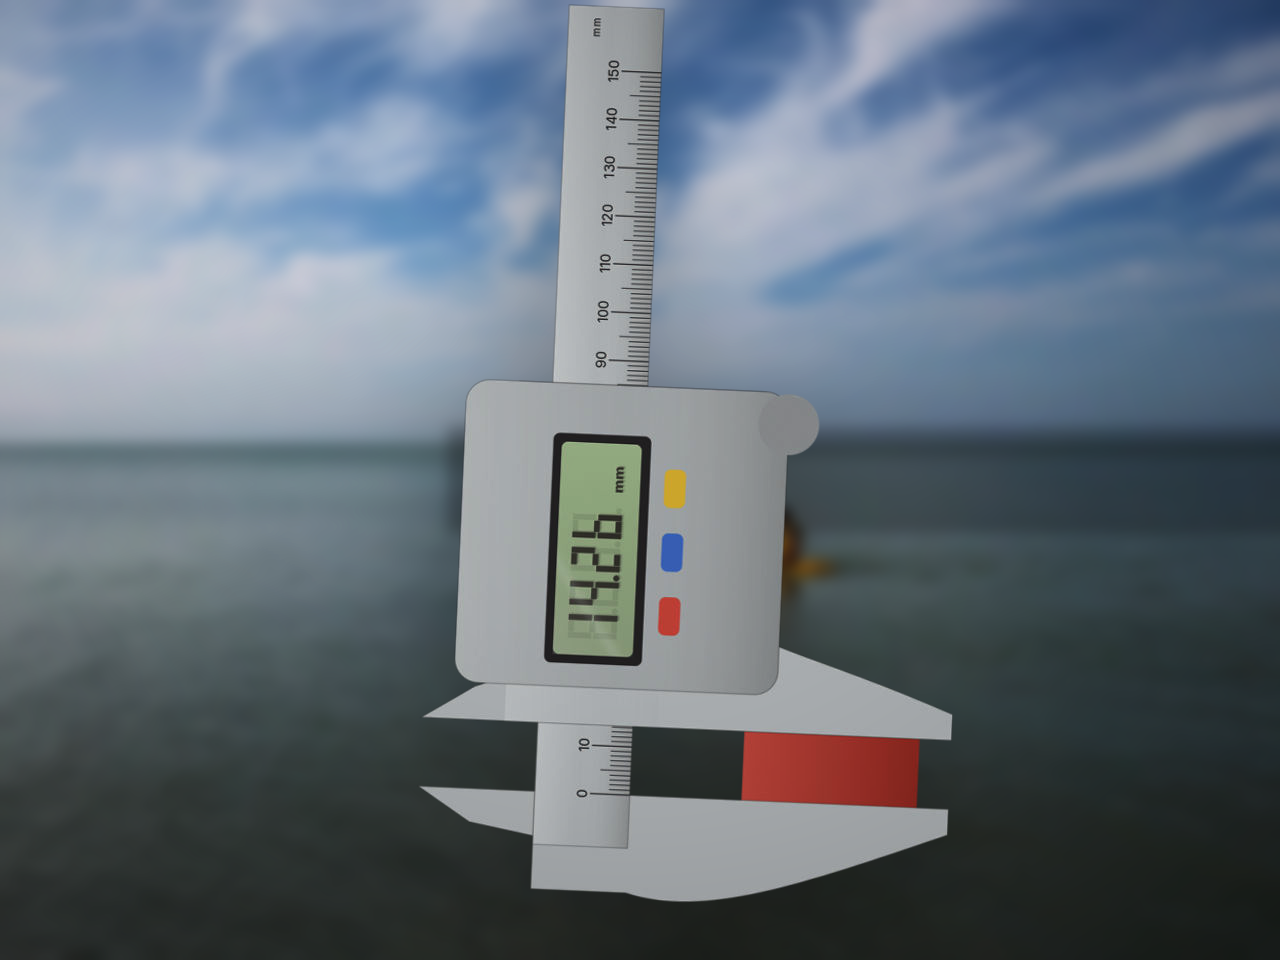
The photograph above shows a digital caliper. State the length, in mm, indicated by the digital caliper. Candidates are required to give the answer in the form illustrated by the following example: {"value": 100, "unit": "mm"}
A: {"value": 14.26, "unit": "mm"}
